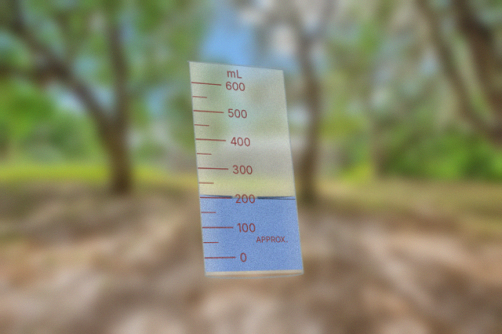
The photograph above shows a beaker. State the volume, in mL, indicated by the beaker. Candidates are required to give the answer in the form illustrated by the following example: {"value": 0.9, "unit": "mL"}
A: {"value": 200, "unit": "mL"}
